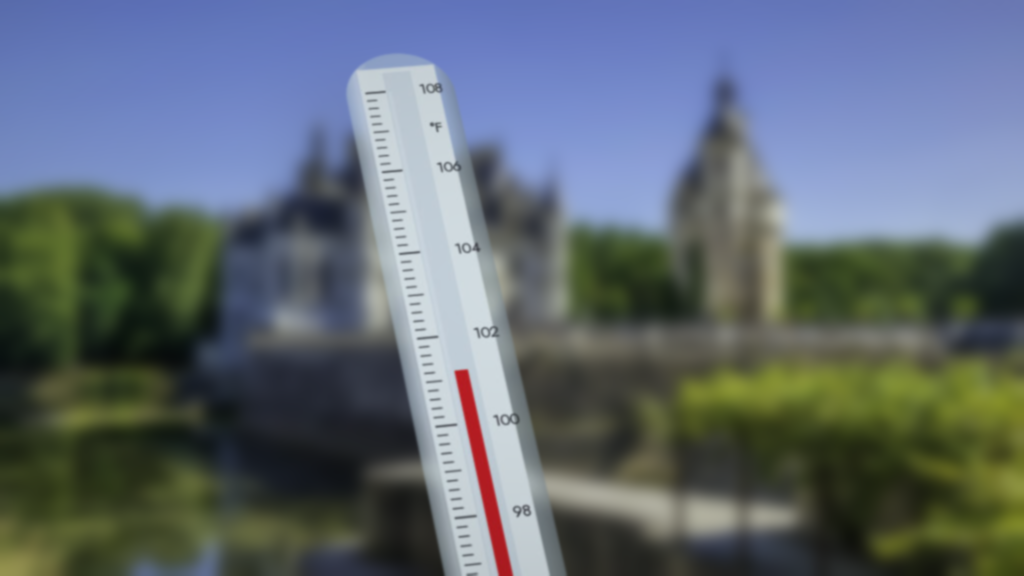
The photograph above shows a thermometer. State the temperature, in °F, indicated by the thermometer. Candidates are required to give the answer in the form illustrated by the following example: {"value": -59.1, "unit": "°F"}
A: {"value": 101.2, "unit": "°F"}
